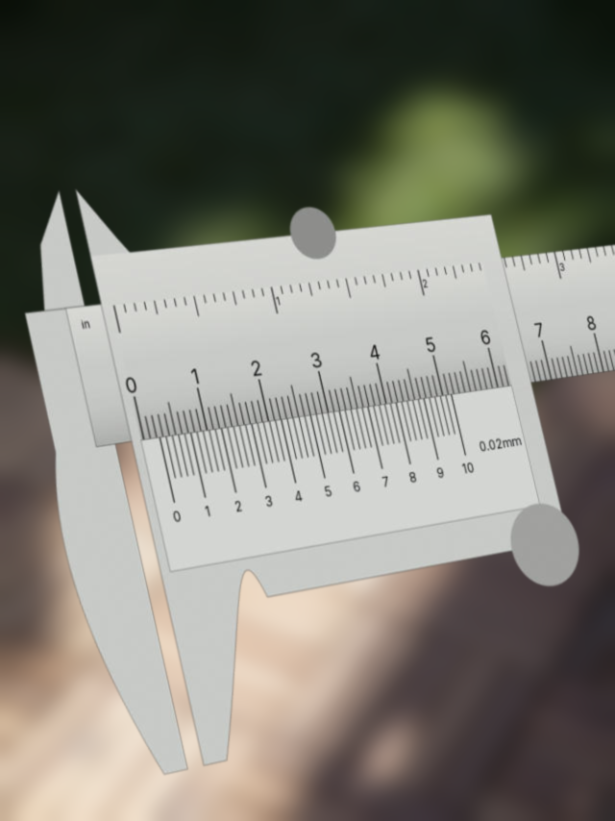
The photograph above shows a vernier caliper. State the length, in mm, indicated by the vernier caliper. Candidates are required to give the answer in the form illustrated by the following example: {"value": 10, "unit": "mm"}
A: {"value": 2.5, "unit": "mm"}
